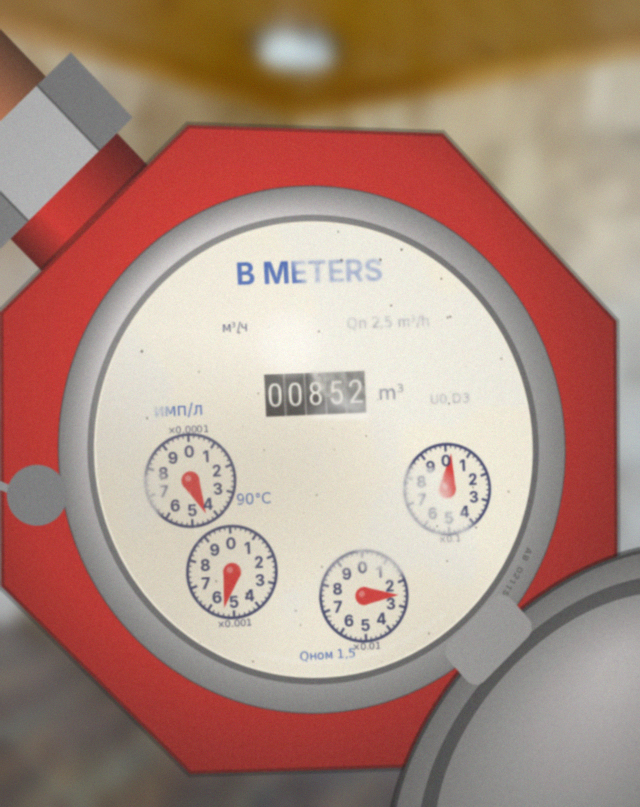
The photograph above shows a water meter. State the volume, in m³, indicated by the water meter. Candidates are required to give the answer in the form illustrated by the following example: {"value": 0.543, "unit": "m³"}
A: {"value": 852.0254, "unit": "m³"}
